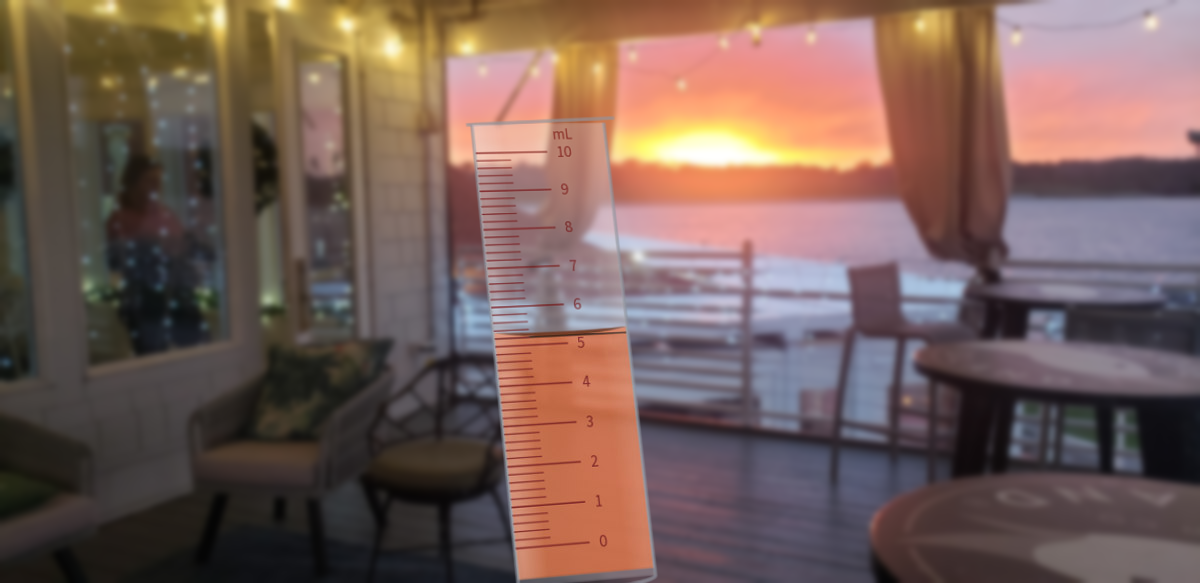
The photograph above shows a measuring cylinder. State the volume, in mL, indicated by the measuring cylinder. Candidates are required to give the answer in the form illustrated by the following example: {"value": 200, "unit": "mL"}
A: {"value": 5.2, "unit": "mL"}
